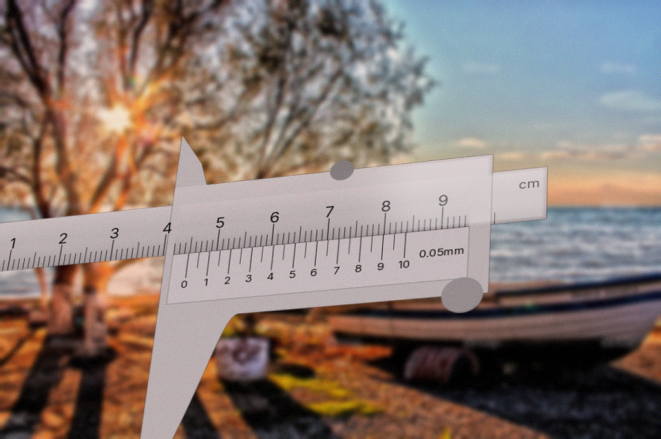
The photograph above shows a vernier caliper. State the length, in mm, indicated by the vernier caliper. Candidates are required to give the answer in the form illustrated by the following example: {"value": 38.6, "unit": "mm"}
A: {"value": 44.8, "unit": "mm"}
